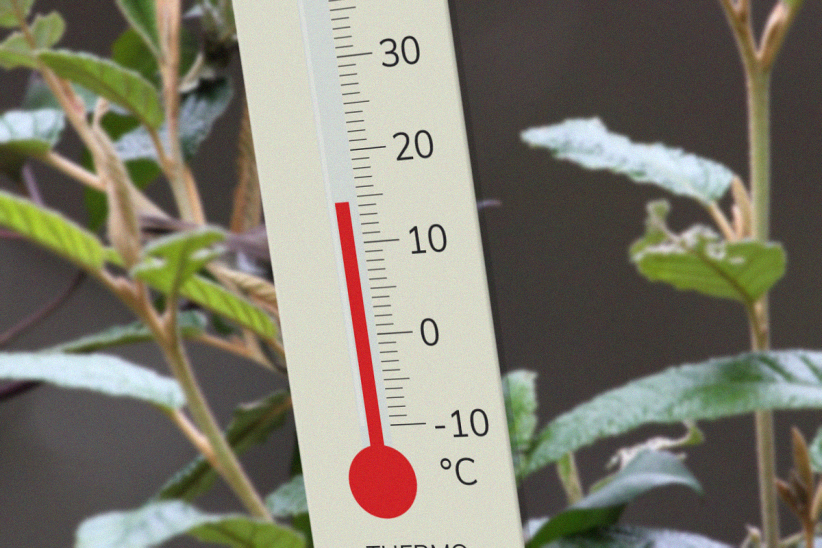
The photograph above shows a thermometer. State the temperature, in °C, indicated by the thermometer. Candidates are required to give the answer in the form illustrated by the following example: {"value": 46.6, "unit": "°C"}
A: {"value": 14.5, "unit": "°C"}
